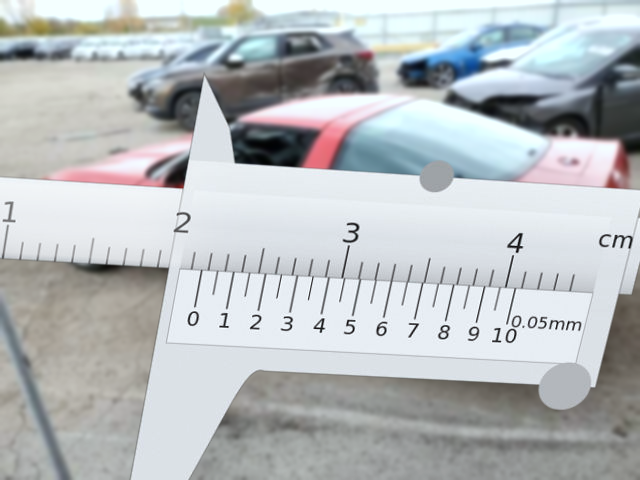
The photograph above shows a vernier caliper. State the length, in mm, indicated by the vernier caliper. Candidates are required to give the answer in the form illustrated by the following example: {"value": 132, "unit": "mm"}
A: {"value": 21.6, "unit": "mm"}
